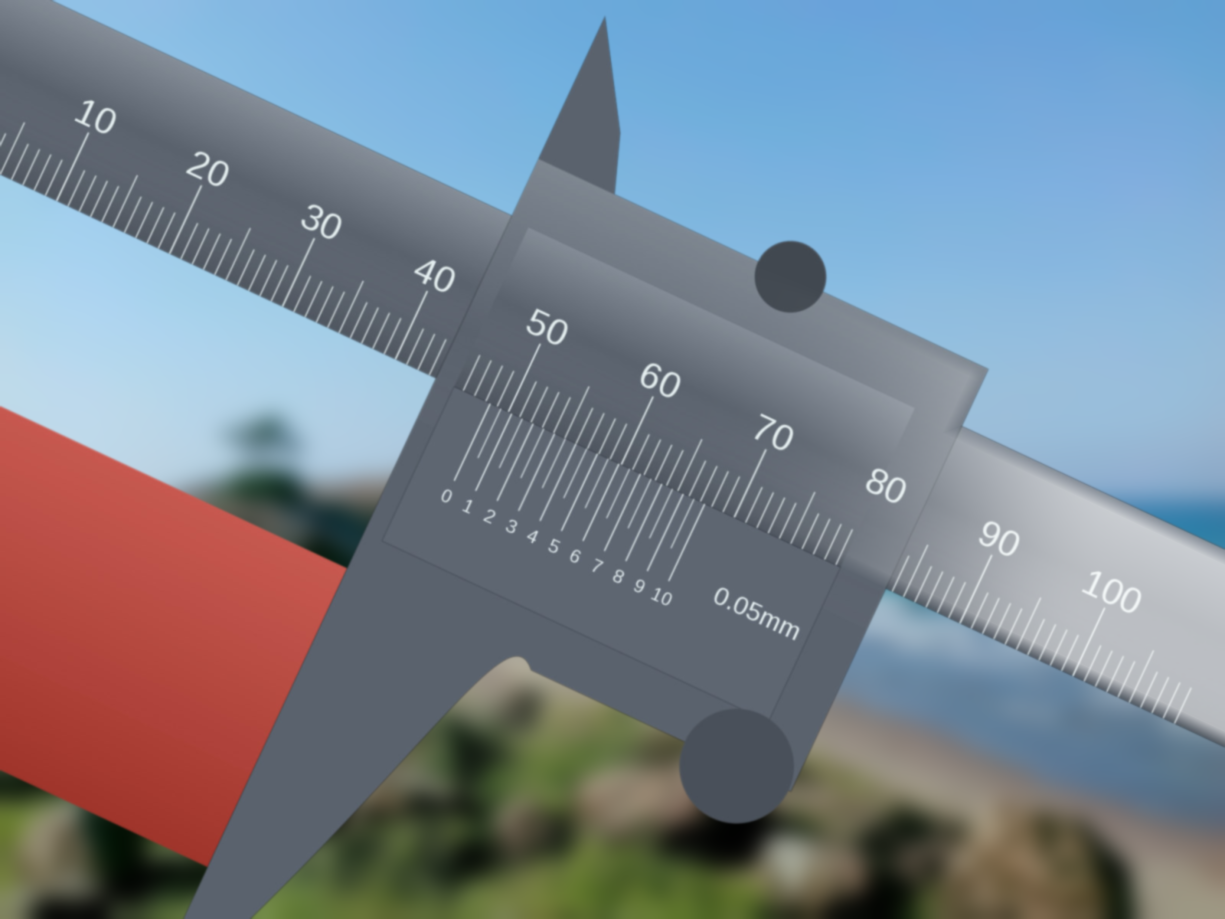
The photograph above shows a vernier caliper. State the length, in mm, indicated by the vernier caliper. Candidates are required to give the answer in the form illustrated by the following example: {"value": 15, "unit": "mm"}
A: {"value": 48.4, "unit": "mm"}
